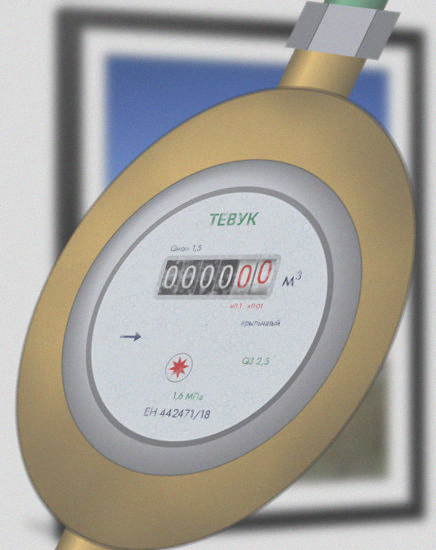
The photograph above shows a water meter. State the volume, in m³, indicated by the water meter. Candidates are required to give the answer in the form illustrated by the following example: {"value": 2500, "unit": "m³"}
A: {"value": 0.00, "unit": "m³"}
